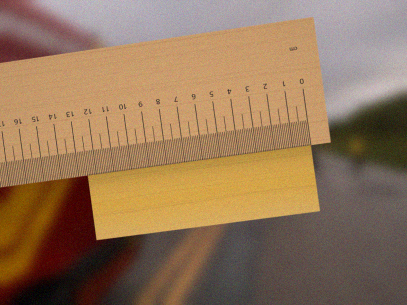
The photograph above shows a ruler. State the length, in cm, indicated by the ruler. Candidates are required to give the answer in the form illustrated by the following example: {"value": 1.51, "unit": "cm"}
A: {"value": 12.5, "unit": "cm"}
